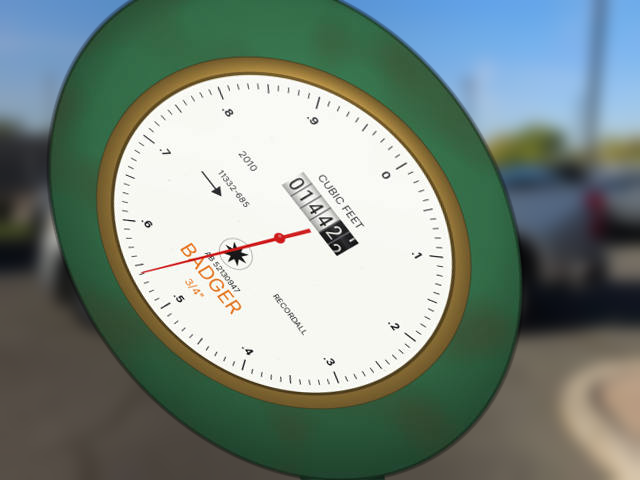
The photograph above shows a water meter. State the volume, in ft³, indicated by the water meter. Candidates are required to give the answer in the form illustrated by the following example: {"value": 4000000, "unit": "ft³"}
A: {"value": 14421.54, "unit": "ft³"}
